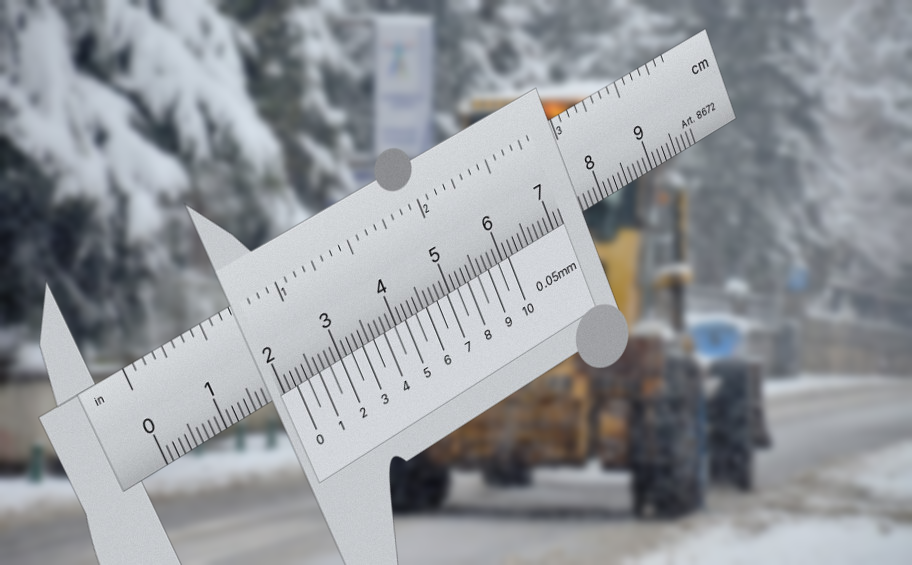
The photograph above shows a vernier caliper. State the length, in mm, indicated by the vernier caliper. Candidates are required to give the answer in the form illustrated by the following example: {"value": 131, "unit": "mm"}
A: {"value": 22.2, "unit": "mm"}
